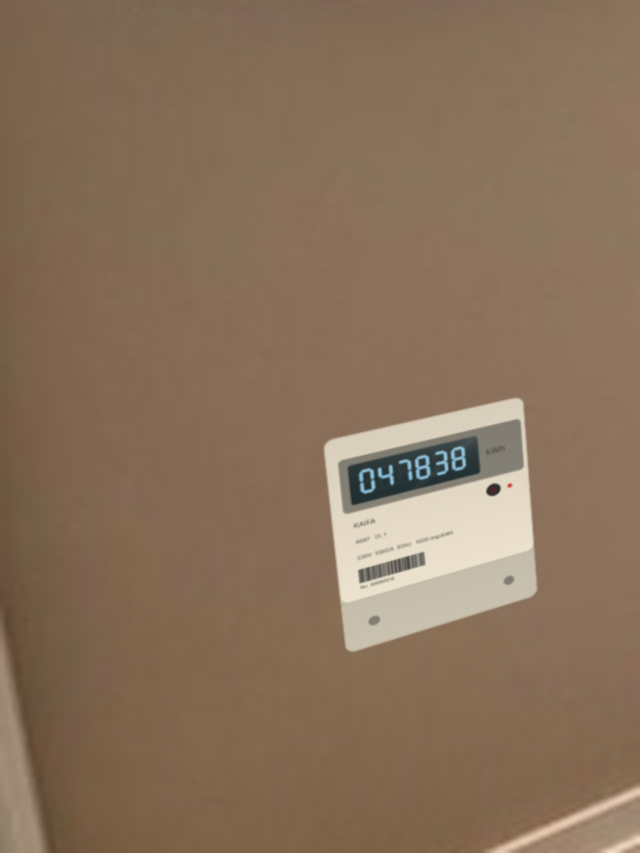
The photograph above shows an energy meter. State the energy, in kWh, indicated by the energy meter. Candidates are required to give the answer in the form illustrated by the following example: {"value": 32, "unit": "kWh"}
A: {"value": 47838, "unit": "kWh"}
